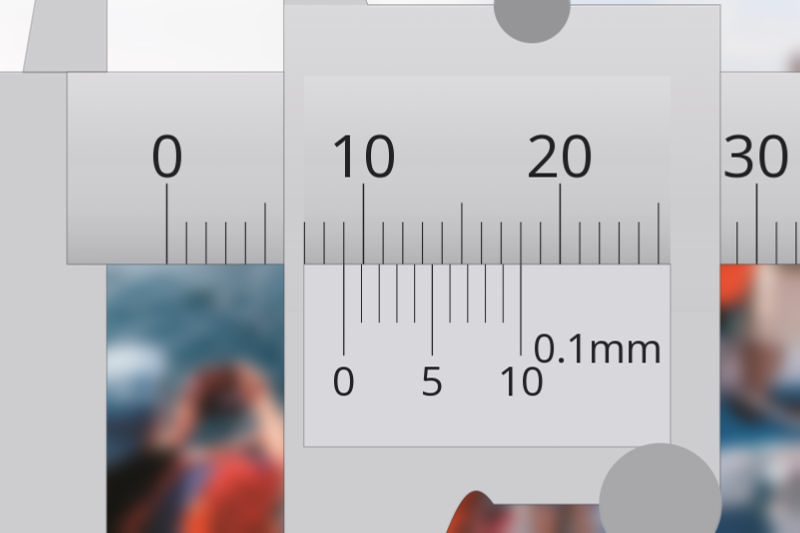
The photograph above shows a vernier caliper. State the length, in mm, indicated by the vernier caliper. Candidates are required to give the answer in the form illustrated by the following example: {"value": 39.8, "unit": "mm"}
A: {"value": 9.0, "unit": "mm"}
